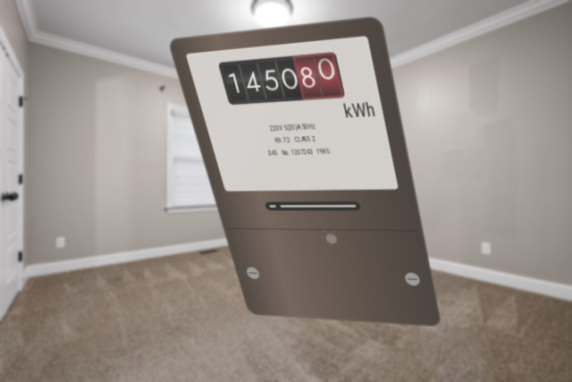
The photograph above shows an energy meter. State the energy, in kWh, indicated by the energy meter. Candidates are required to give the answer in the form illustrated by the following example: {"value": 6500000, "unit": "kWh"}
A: {"value": 1450.80, "unit": "kWh"}
